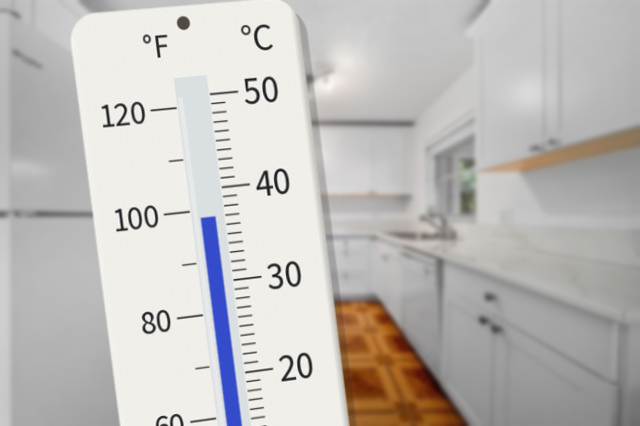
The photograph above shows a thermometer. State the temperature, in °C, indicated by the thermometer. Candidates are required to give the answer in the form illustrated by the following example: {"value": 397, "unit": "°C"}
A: {"value": 37, "unit": "°C"}
